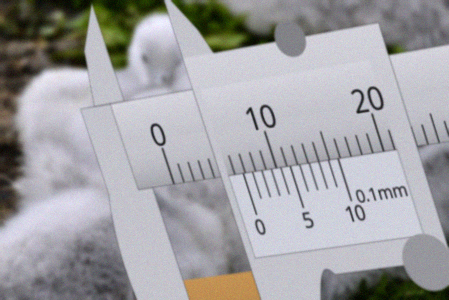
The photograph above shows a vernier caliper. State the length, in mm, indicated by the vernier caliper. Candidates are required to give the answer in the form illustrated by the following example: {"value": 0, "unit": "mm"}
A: {"value": 6.8, "unit": "mm"}
